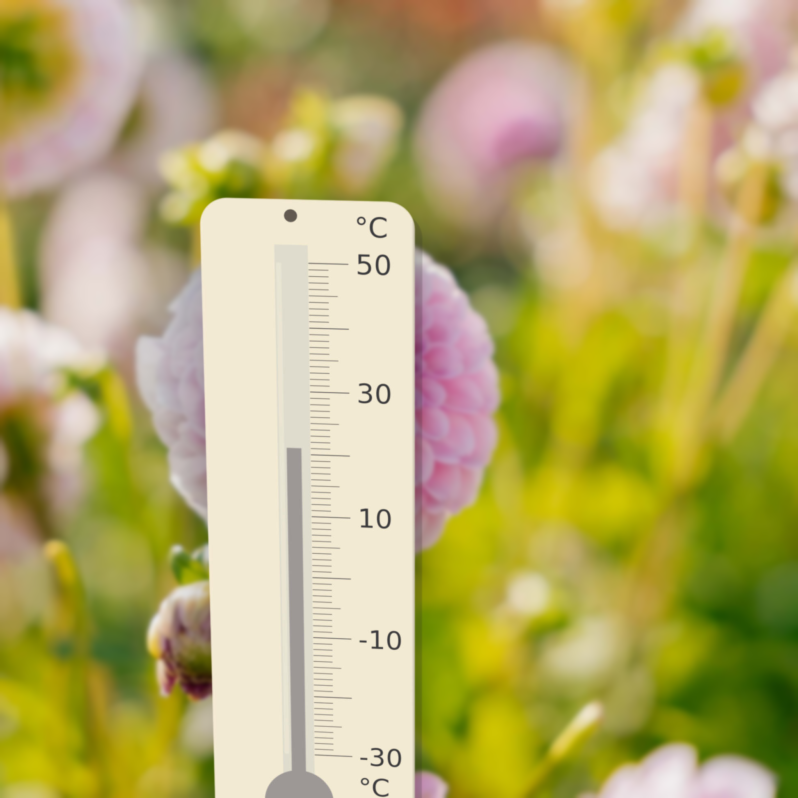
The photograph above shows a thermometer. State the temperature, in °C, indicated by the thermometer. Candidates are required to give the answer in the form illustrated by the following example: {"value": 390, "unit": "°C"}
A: {"value": 21, "unit": "°C"}
